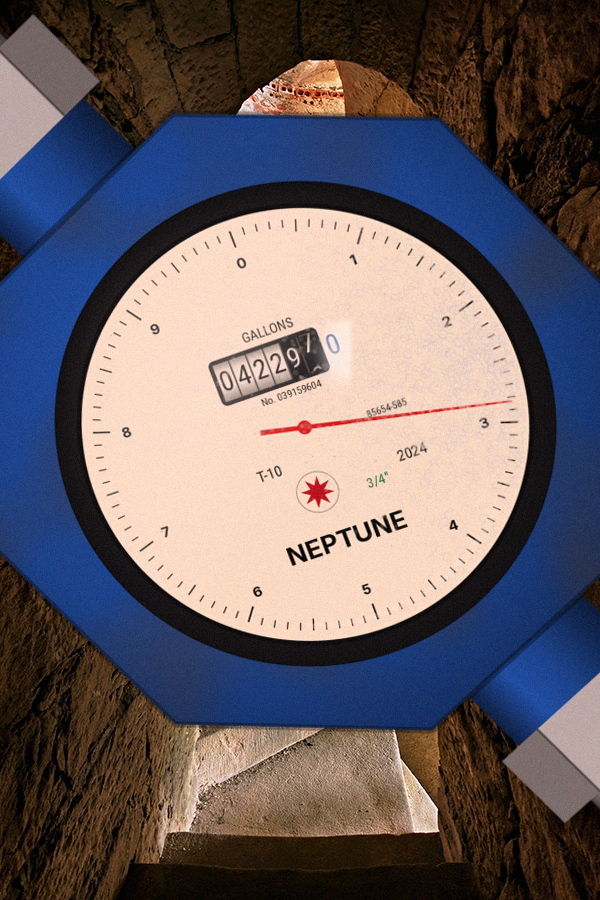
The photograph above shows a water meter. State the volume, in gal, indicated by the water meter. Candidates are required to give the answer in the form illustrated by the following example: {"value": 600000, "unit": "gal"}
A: {"value": 422972.8, "unit": "gal"}
